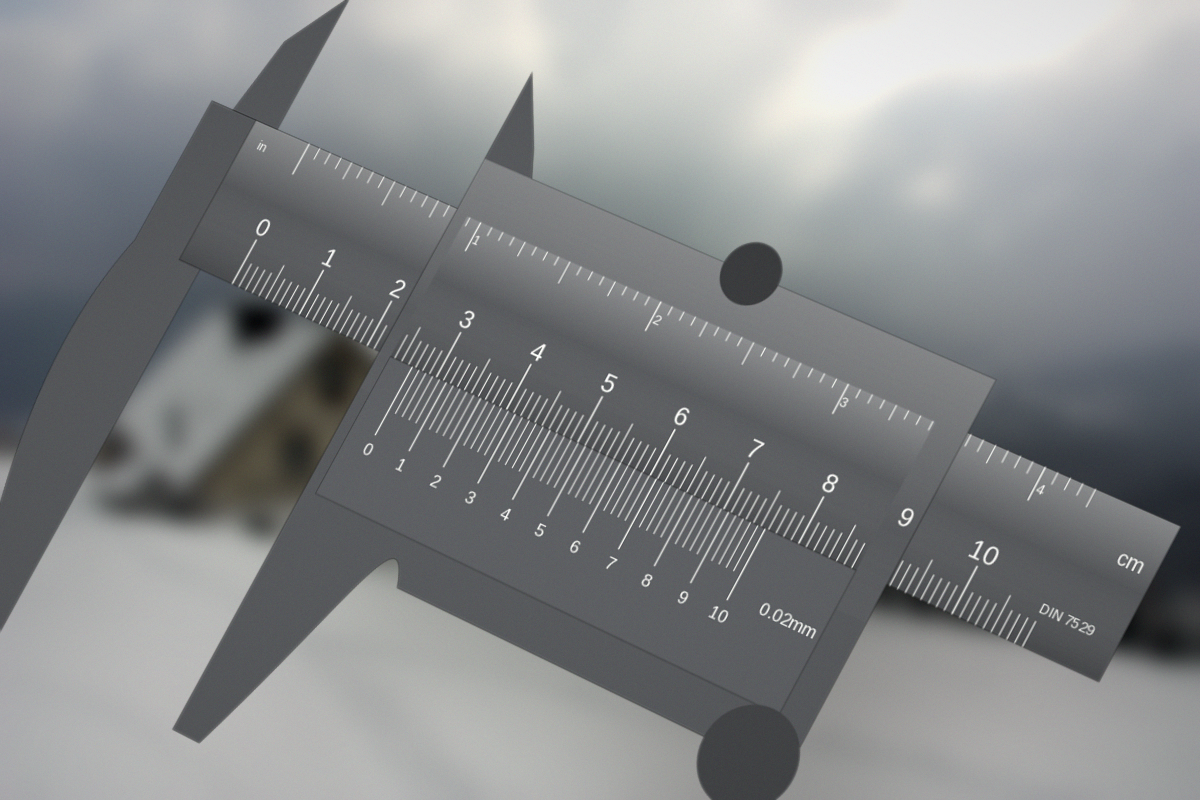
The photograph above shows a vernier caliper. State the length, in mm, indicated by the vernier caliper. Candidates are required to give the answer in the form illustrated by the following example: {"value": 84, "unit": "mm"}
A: {"value": 26.6, "unit": "mm"}
